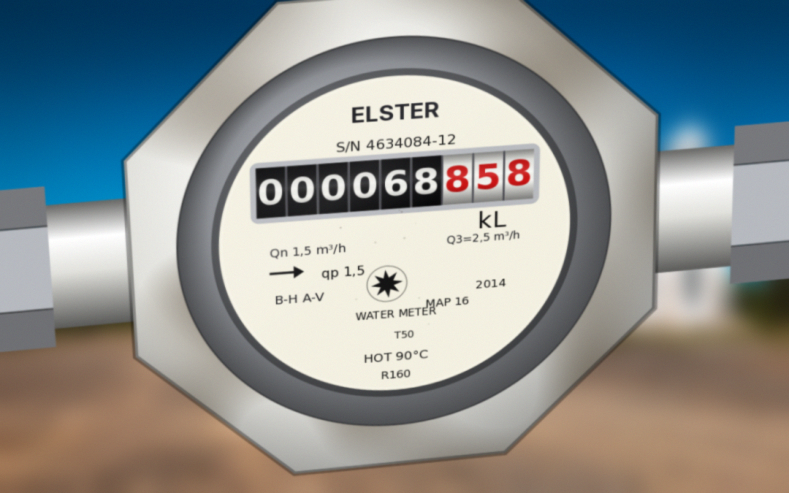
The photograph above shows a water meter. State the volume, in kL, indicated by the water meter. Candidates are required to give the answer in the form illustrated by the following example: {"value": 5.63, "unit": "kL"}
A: {"value": 68.858, "unit": "kL"}
